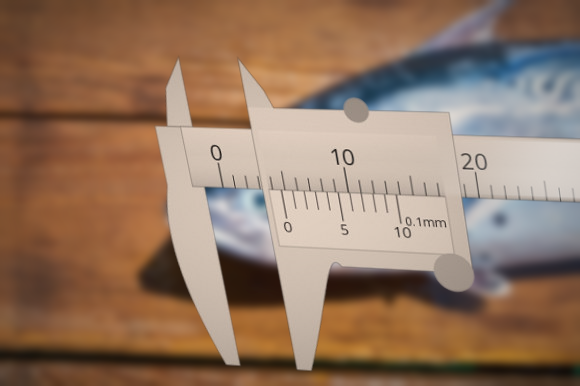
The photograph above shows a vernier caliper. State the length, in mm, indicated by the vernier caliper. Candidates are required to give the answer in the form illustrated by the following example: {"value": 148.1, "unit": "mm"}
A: {"value": 4.7, "unit": "mm"}
